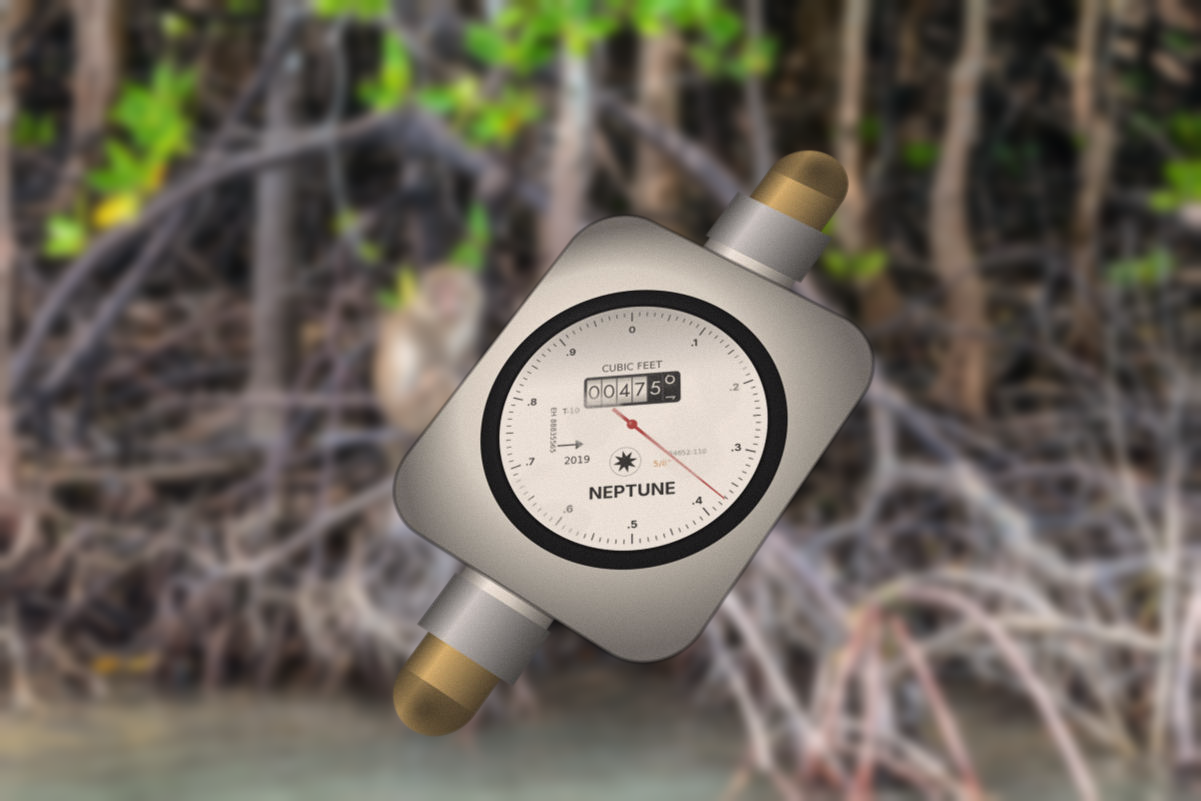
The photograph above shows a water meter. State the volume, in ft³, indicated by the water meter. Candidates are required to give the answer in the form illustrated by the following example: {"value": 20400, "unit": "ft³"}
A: {"value": 4756.37, "unit": "ft³"}
